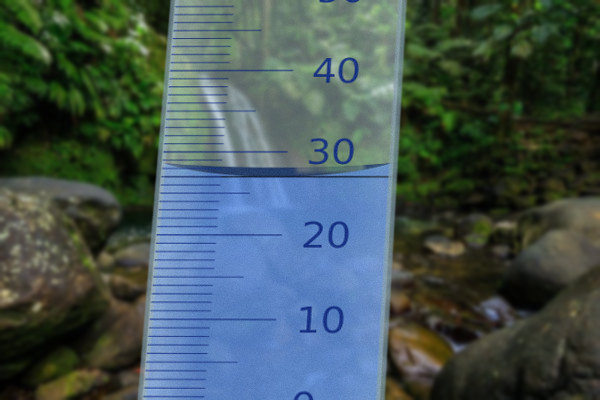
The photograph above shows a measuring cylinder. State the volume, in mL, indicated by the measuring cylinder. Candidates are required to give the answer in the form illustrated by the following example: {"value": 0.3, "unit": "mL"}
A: {"value": 27, "unit": "mL"}
